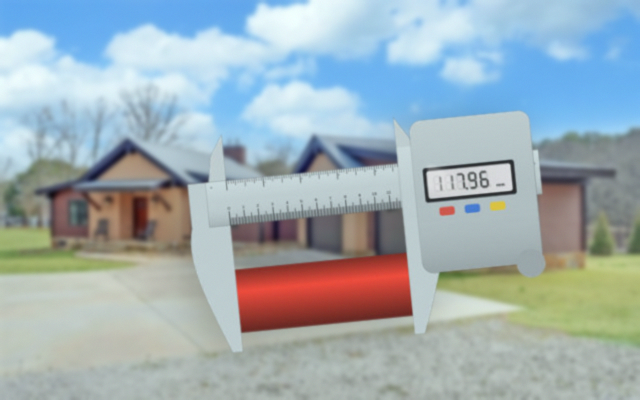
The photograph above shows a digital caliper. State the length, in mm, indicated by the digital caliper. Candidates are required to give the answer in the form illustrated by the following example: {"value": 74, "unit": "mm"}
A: {"value": 117.96, "unit": "mm"}
